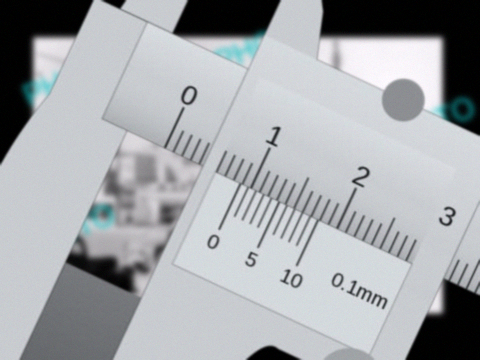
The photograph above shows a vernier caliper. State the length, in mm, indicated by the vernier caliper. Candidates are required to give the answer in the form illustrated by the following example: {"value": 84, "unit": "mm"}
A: {"value": 8.8, "unit": "mm"}
